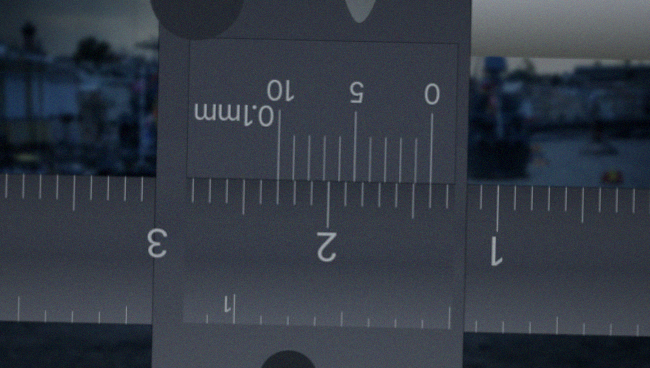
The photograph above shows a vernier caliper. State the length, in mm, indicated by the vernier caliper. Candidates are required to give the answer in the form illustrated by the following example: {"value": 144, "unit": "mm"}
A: {"value": 14.0, "unit": "mm"}
